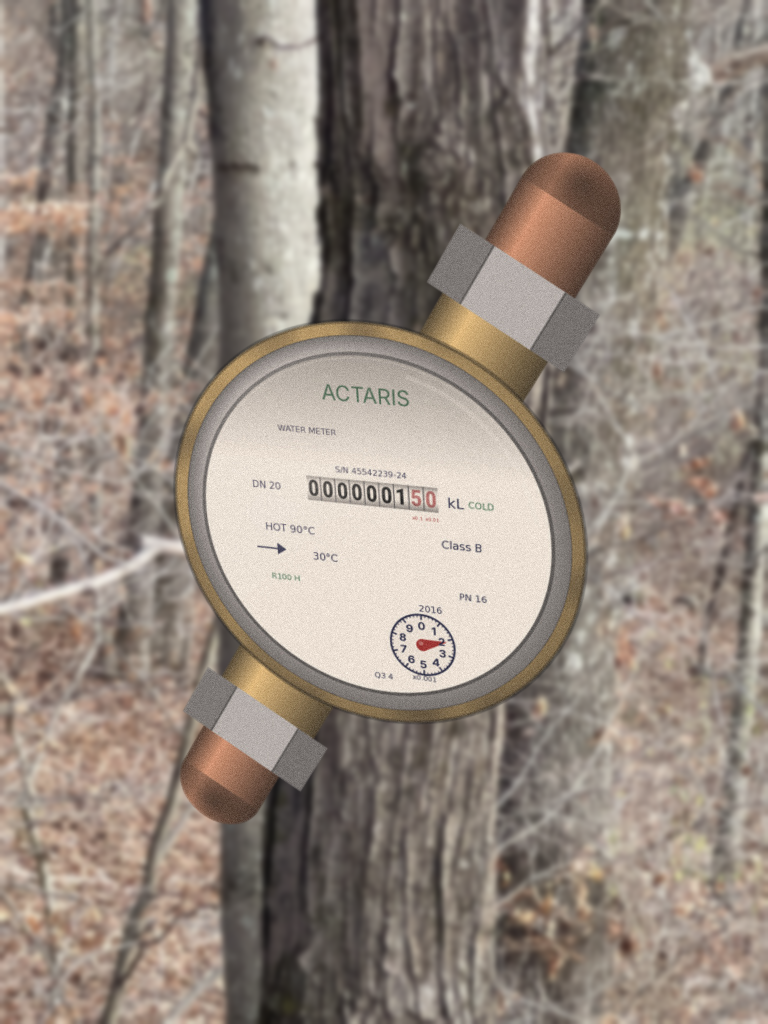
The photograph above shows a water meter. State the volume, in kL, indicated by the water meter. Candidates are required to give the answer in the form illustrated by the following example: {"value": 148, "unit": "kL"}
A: {"value": 1.502, "unit": "kL"}
